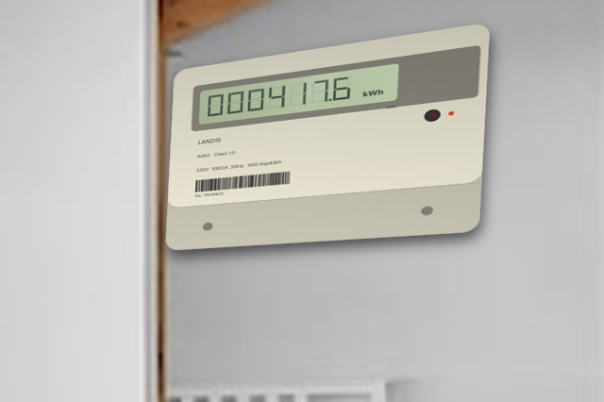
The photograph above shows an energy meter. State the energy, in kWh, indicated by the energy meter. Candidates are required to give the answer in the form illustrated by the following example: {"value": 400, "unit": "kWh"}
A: {"value": 417.6, "unit": "kWh"}
